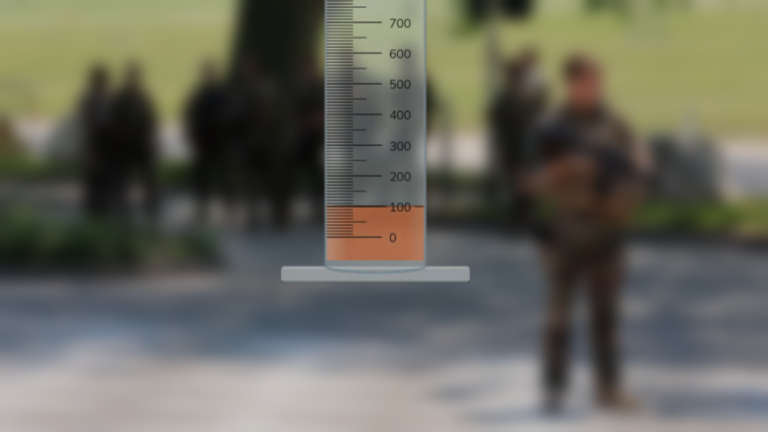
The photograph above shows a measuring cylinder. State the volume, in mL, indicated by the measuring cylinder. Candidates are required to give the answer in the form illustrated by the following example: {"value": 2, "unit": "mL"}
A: {"value": 100, "unit": "mL"}
